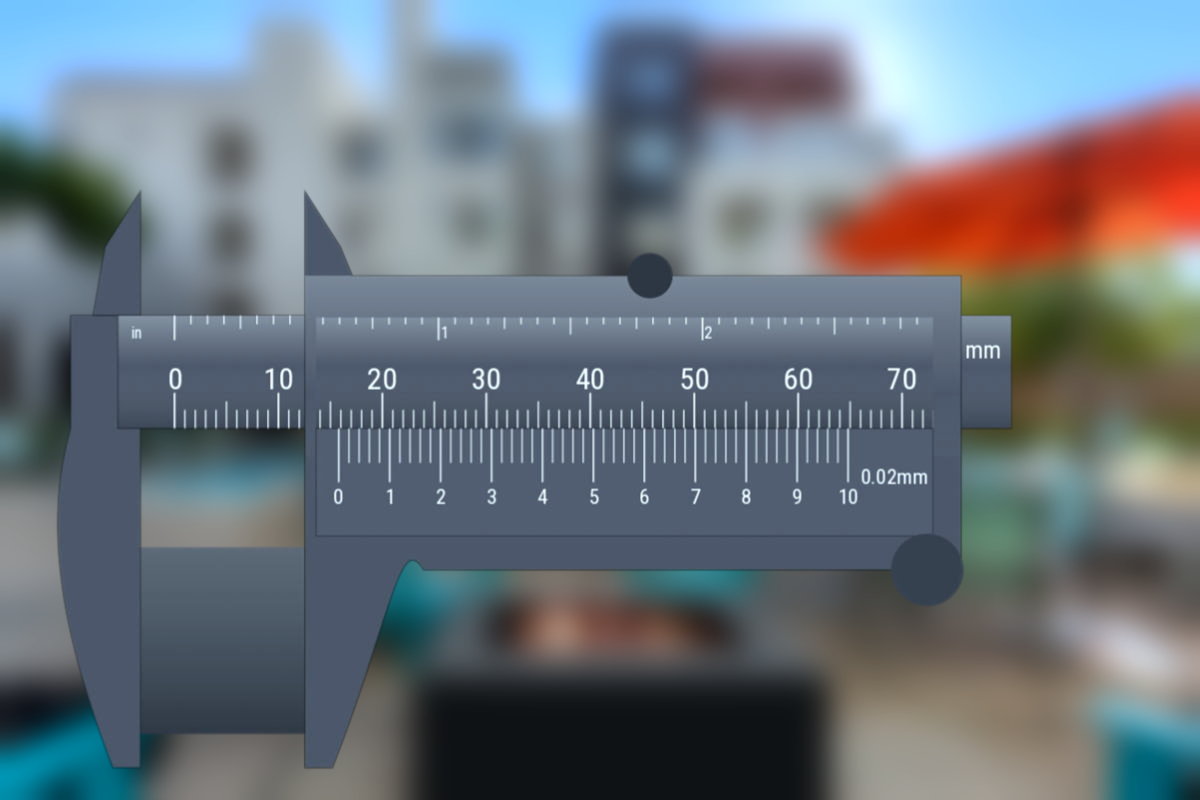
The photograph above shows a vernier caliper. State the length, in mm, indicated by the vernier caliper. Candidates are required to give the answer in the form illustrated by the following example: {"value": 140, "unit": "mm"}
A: {"value": 15.8, "unit": "mm"}
